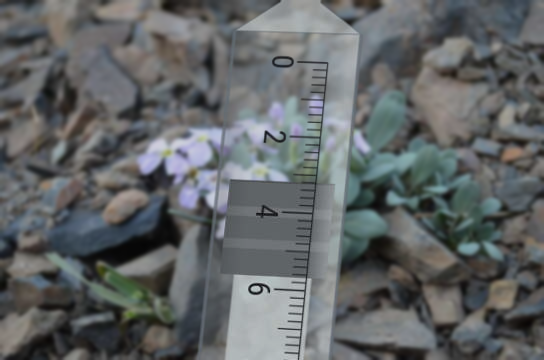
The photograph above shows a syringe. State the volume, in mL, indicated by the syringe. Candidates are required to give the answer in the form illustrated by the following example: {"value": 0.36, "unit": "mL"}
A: {"value": 3.2, "unit": "mL"}
